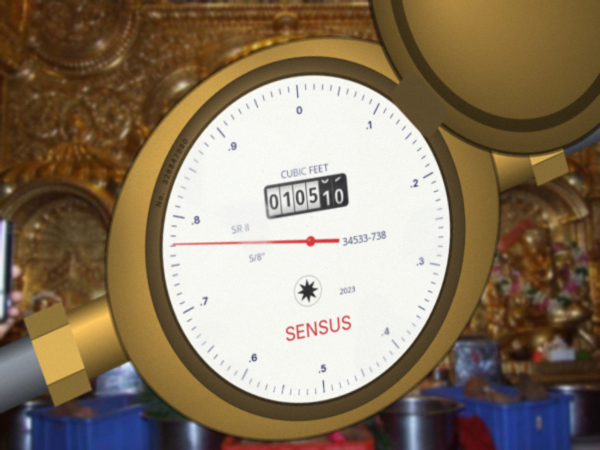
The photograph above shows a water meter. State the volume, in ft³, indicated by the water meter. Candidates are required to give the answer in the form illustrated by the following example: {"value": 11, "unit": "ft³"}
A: {"value": 10509.77, "unit": "ft³"}
